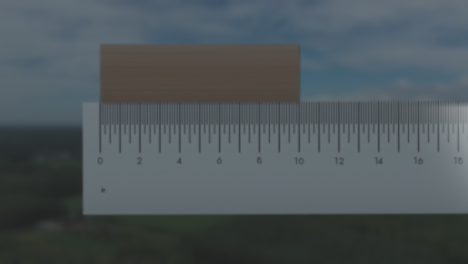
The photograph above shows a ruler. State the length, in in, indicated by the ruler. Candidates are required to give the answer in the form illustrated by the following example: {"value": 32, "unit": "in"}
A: {"value": 10, "unit": "in"}
